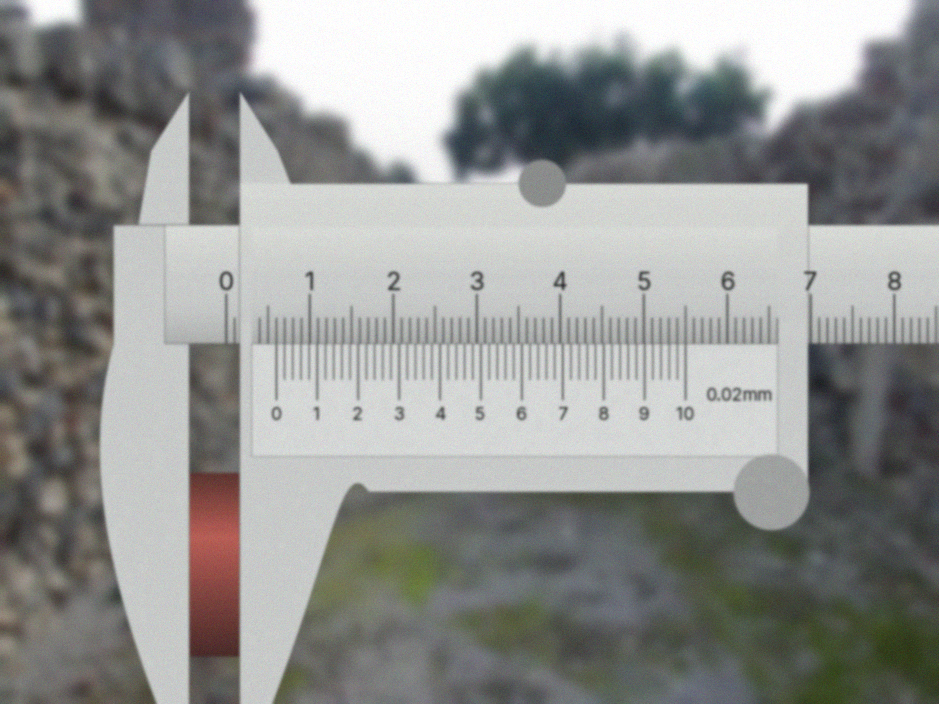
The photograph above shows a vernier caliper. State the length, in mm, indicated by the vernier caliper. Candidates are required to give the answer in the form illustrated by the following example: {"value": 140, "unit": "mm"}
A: {"value": 6.0, "unit": "mm"}
